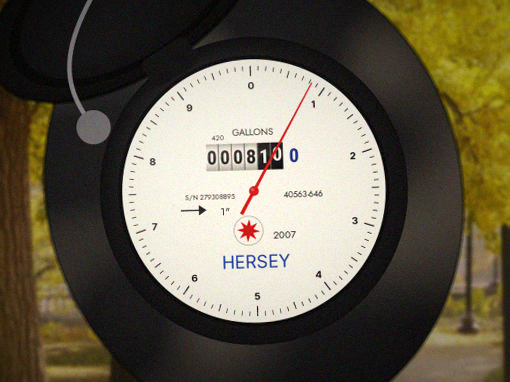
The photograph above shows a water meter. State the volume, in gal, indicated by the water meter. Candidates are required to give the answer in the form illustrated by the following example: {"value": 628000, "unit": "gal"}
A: {"value": 8100.8, "unit": "gal"}
